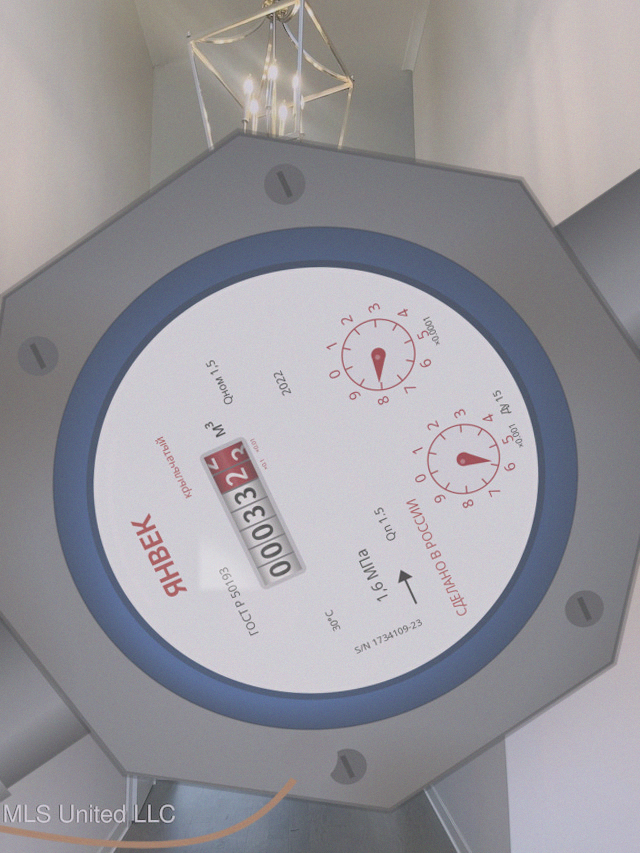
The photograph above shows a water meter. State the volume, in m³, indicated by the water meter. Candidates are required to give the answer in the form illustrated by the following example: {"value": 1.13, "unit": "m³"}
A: {"value": 33.2258, "unit": "m³"}
